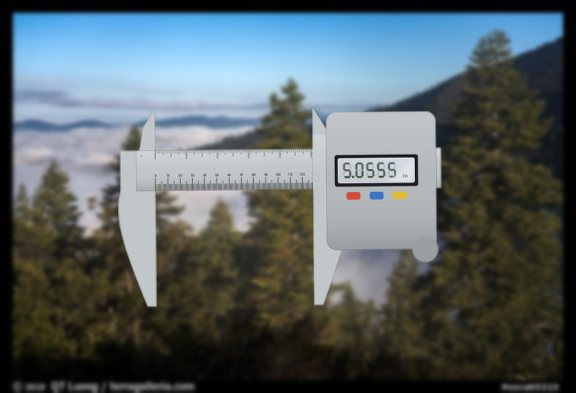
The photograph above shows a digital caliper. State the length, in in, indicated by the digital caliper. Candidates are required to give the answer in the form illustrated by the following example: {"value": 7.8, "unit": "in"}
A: {"value": 5.0555, "unit": "in"}
